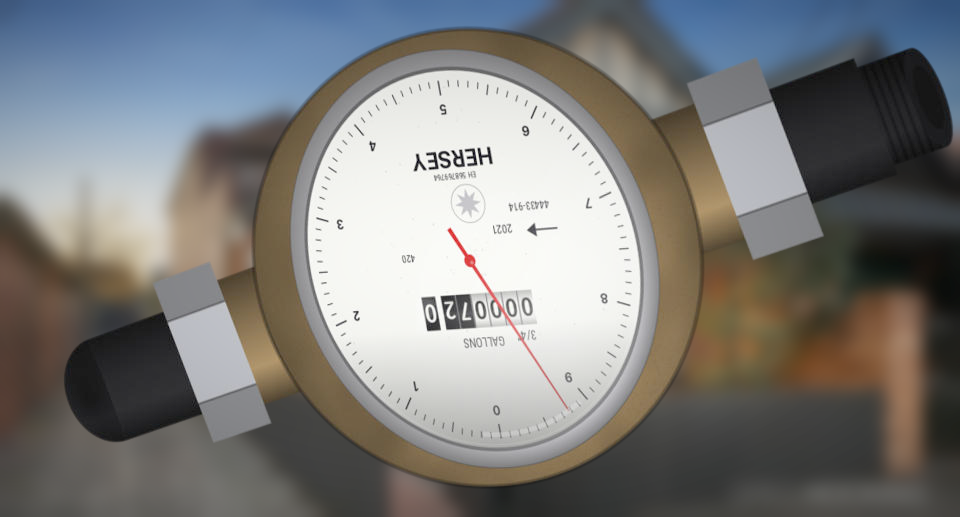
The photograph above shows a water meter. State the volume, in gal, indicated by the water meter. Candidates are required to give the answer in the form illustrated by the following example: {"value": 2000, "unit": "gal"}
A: {"value": 719.2, "unit": "gal"}
